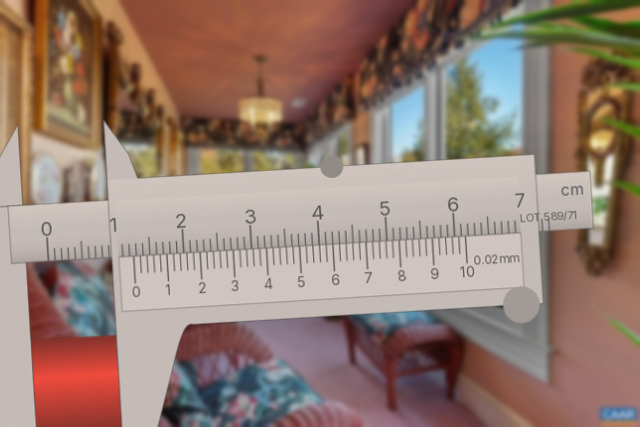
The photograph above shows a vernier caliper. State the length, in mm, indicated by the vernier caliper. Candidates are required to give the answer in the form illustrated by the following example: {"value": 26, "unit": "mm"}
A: {"value": 12.6, "unit": "mm"}
